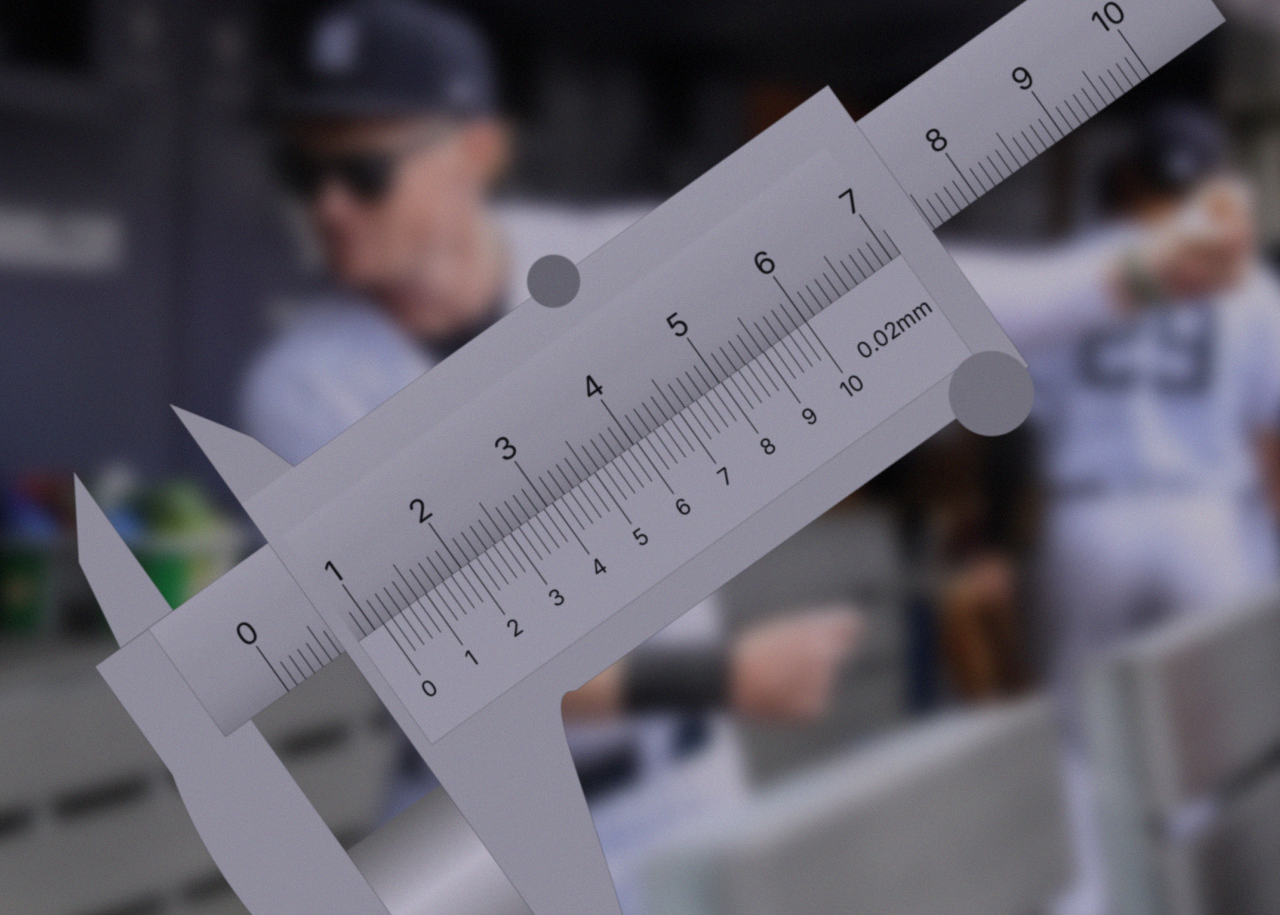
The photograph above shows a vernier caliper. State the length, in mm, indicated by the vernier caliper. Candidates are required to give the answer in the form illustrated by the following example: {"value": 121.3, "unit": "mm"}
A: {"value": 11.0, "unit": "mm"}
